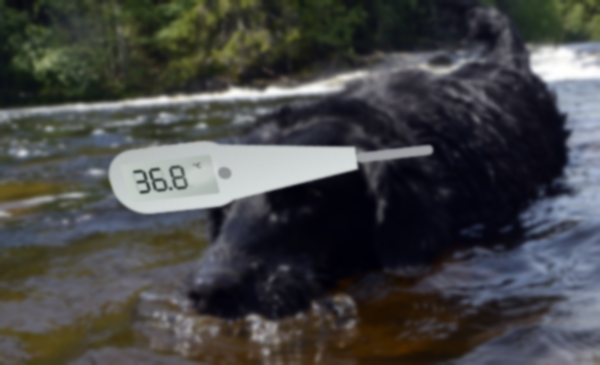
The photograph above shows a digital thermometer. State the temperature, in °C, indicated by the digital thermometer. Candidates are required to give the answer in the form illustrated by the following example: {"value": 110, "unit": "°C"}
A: {"value": 36.8, "unit": "°C"}
